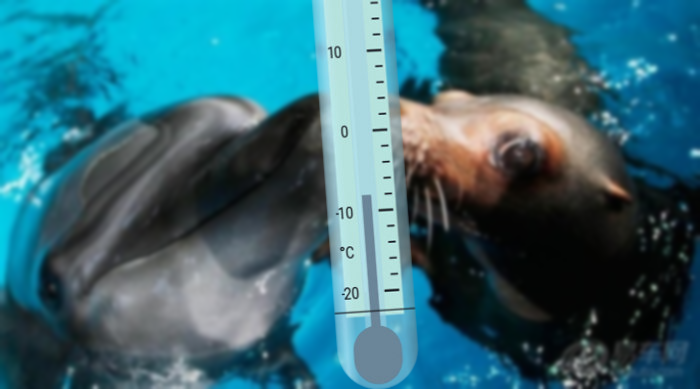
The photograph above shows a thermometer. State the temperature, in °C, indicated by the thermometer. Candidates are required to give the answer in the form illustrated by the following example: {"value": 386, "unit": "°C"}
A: {"value": -8, "unit": "°C"}
